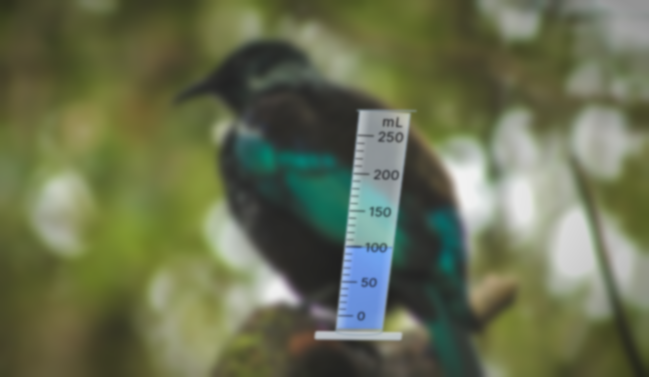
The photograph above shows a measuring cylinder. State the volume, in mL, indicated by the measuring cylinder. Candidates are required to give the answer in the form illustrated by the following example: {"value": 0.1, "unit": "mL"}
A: {"value": 100, "unit": "mL"}
